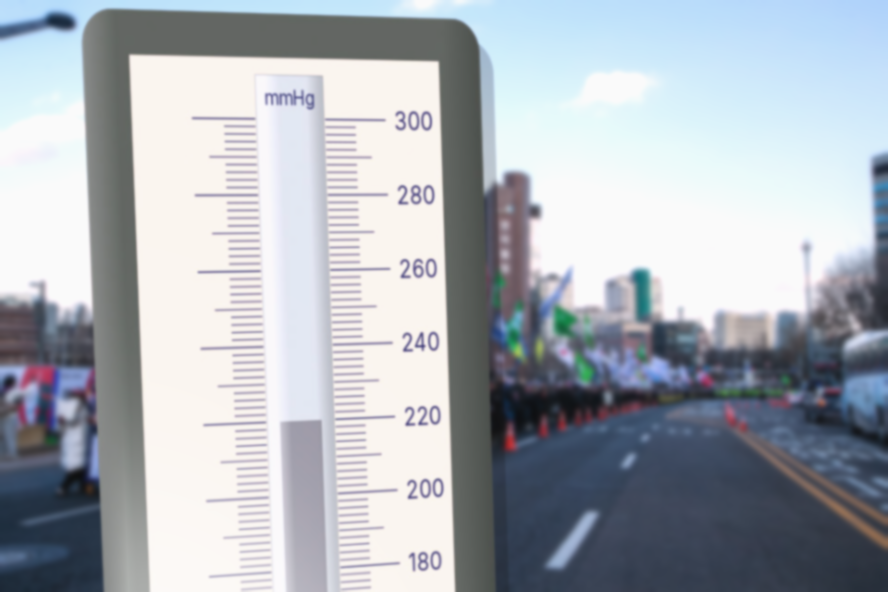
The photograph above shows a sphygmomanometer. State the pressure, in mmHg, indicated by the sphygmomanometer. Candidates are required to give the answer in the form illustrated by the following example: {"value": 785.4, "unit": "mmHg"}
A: {"value": 220, "unit": "mmHg"}
